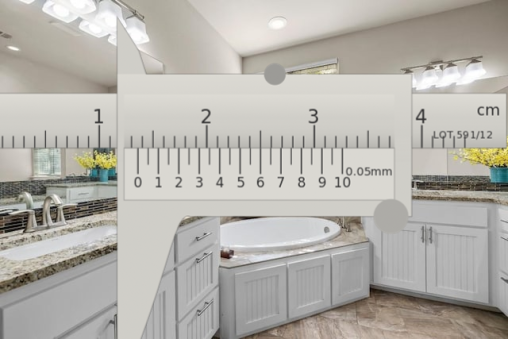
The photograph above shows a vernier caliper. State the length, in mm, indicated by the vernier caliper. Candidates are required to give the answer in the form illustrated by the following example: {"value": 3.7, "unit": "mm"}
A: {"value": 13.6, "unit": "mm"}
